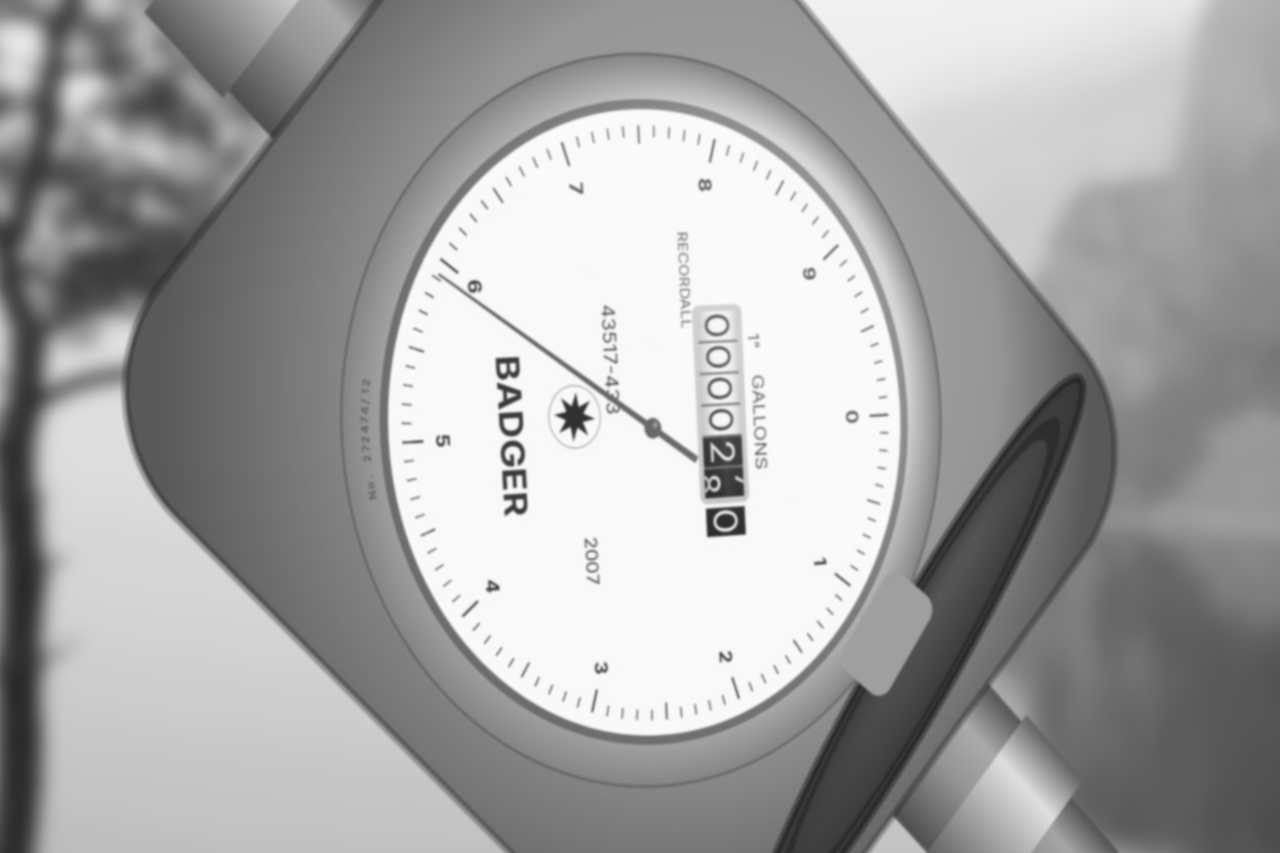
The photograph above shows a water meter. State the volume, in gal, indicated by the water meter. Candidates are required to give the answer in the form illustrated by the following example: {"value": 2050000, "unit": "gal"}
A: {"value": 275.9, "unit": "gal"}
